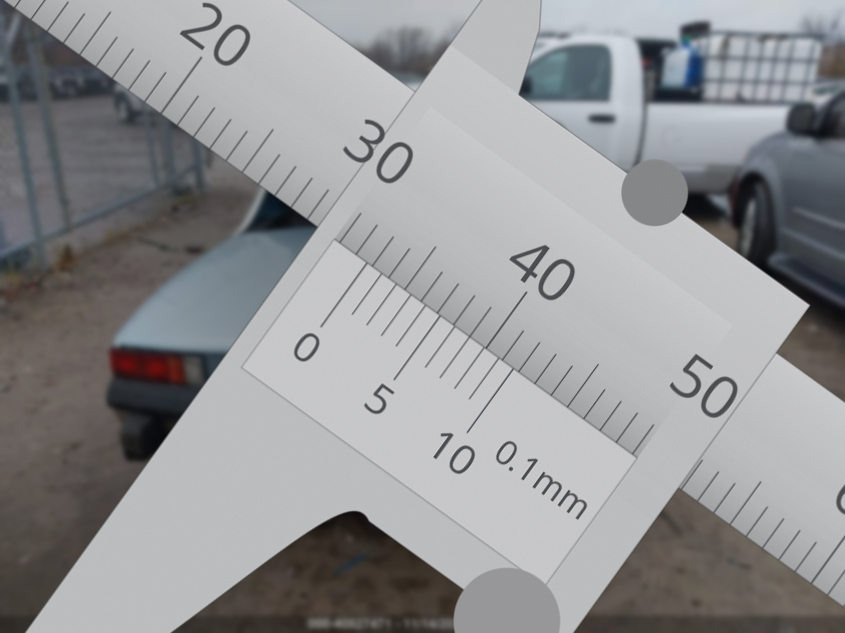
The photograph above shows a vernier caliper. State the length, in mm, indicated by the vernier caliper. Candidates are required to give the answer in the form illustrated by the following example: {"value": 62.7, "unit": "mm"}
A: {"value": 32.7, "unit": "mm"}
